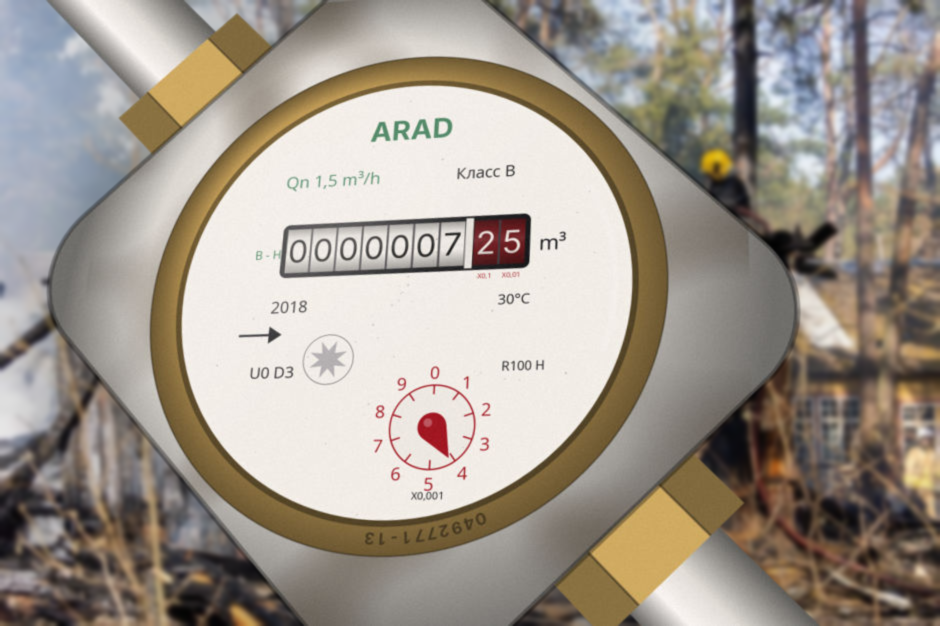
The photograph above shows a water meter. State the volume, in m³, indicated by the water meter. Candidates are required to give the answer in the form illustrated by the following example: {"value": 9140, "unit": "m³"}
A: {"value": 7.254, "unit": "m³"}
